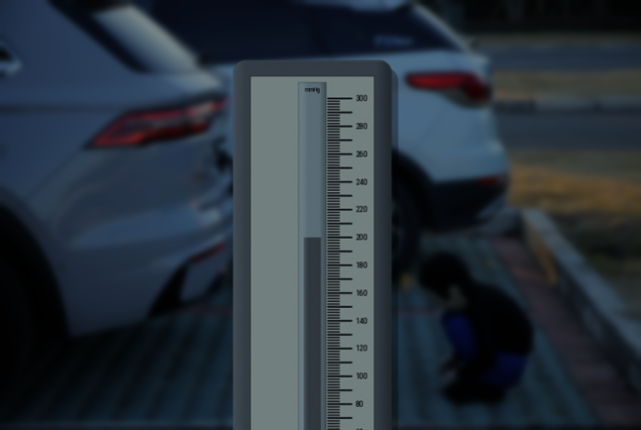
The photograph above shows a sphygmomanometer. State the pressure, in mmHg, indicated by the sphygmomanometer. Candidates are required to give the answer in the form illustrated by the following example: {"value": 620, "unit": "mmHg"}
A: {"value": 200, "unit": "mmHg"}
